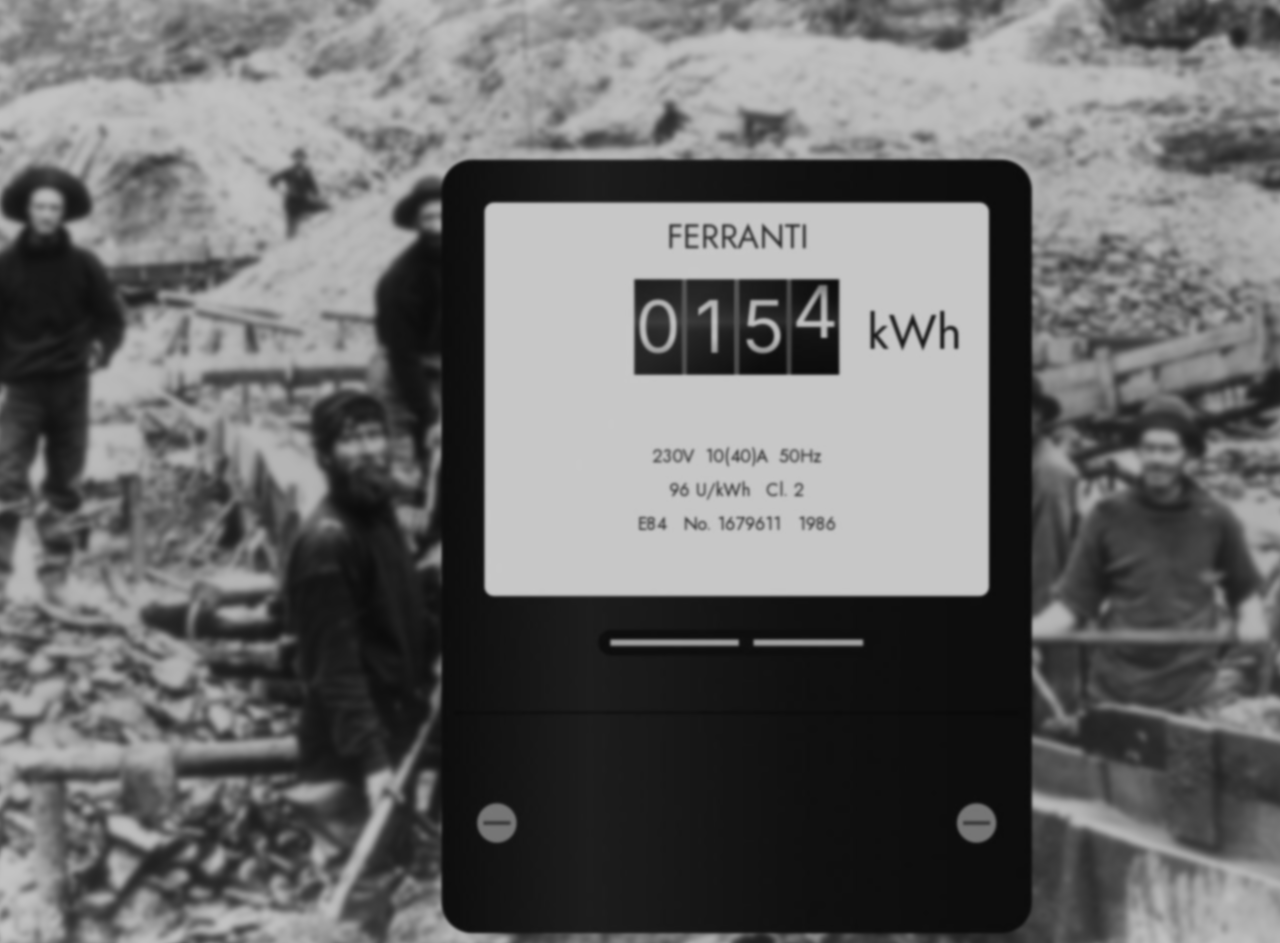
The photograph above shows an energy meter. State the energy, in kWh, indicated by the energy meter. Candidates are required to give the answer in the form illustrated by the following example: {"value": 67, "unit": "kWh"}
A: {"value": 154, "unit": "kWh"}
